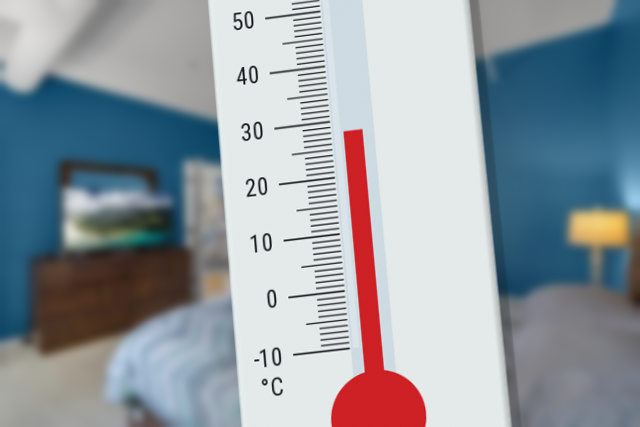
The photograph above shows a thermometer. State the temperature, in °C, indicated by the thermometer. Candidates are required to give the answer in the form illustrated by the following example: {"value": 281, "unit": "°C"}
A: {"value": 28, "unit": "°C"}
